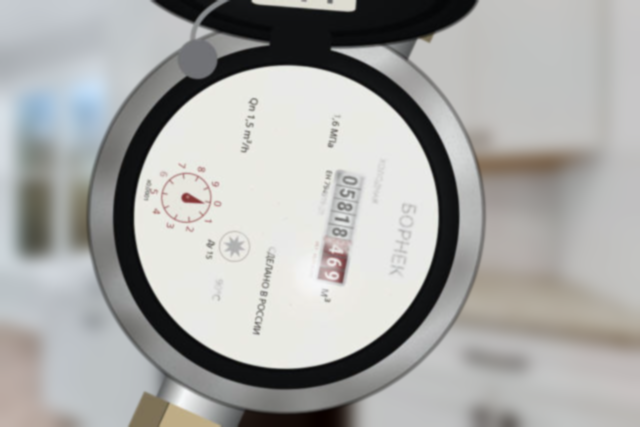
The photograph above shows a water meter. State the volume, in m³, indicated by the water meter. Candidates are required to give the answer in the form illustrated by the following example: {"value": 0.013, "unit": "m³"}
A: {"value": 5818.4690, "unit": "m³"}
